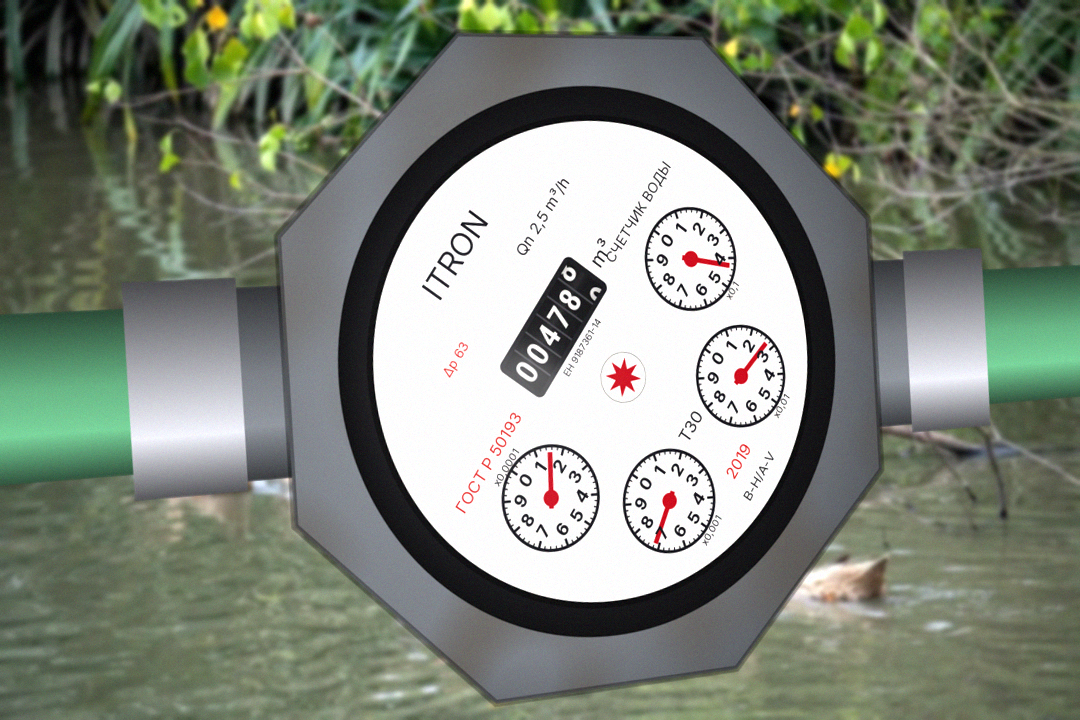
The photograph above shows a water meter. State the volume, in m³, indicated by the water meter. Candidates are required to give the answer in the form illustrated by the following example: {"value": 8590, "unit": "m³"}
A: {"value": 4788.4271, "unit": "m³"}
